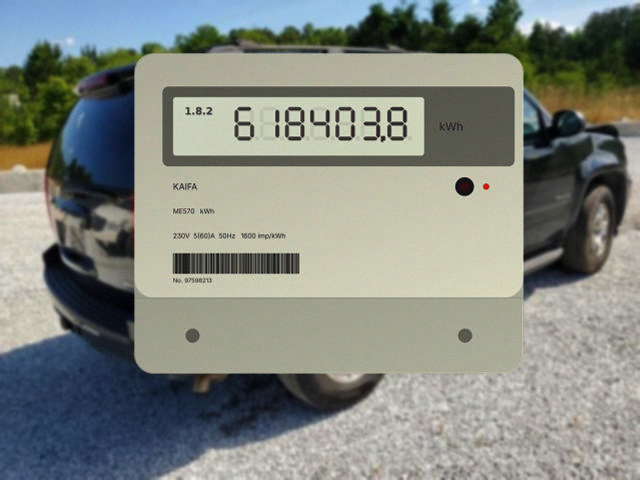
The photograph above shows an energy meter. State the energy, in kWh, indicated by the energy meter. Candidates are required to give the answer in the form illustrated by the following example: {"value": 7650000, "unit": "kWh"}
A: {"value": 618403.8, "unit": "kWh"}
